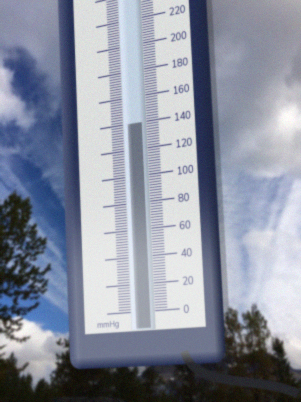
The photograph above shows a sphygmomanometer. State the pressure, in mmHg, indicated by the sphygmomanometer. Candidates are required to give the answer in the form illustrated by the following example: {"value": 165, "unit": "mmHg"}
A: {"value": 140, "unit": "mmHg"}
